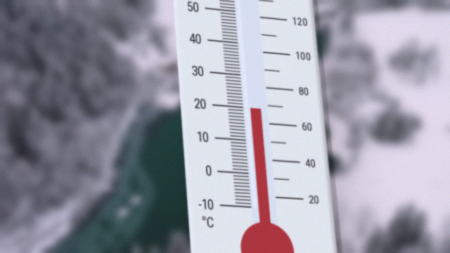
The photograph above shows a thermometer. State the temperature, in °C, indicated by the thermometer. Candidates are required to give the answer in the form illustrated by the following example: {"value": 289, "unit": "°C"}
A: {"value": 20, "unit": "°C"}
